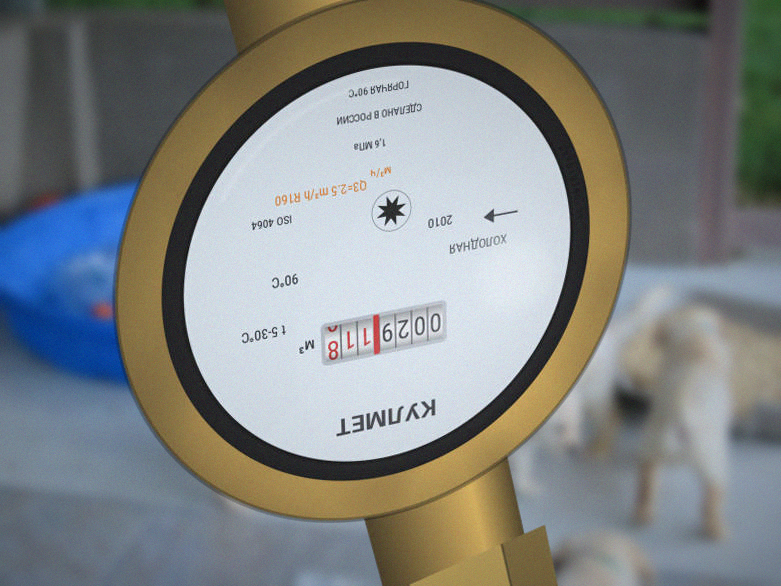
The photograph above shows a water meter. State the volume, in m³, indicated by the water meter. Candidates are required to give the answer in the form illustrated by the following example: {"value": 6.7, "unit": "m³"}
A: {"value": 29.118, "unit": "m³"}
